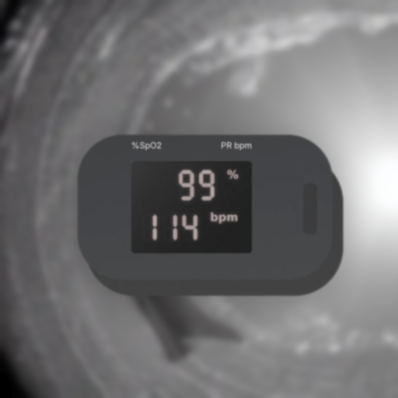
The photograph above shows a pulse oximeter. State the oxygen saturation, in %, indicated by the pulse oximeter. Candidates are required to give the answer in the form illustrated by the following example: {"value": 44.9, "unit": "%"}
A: {"value": 99, "unit": "%"}
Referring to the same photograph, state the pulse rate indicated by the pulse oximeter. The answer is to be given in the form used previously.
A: {"value": 114, "unit": "bpm"}
